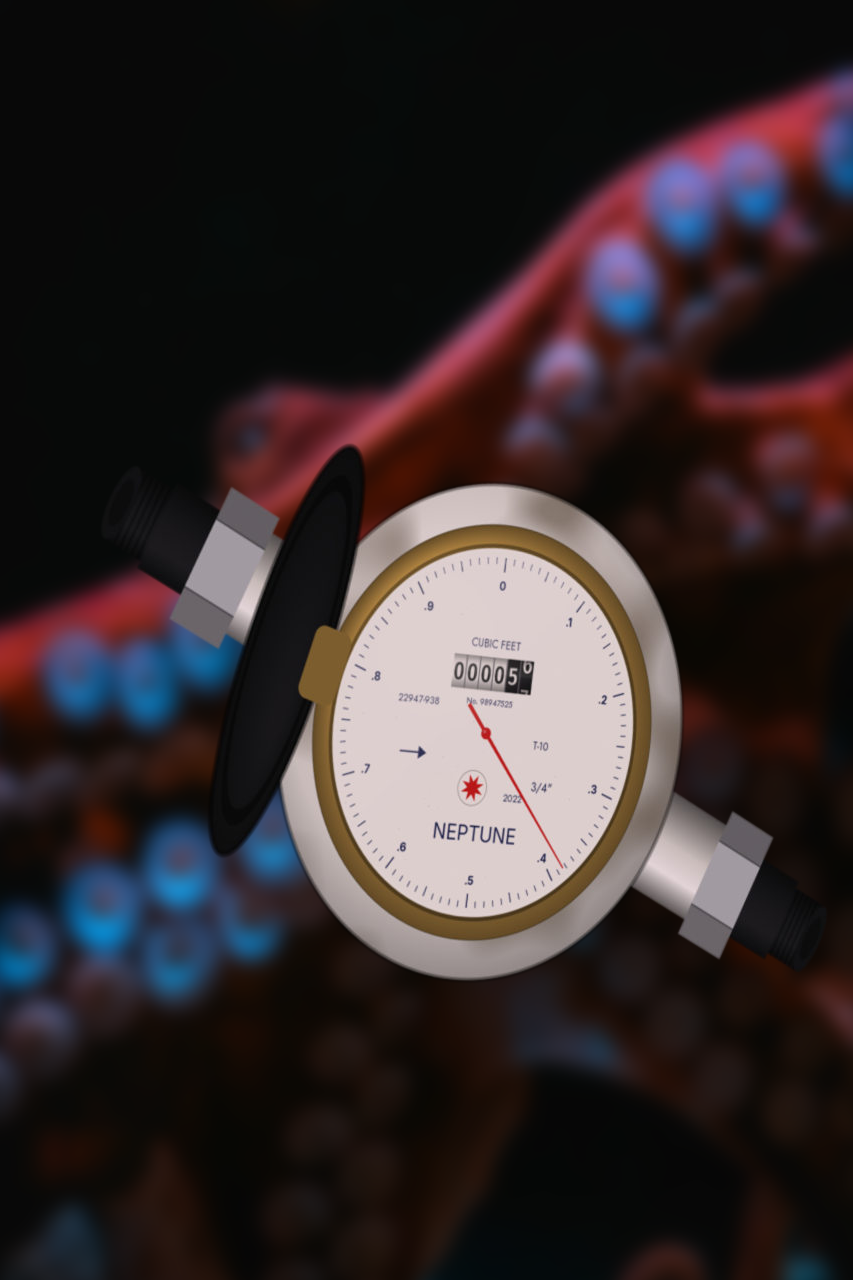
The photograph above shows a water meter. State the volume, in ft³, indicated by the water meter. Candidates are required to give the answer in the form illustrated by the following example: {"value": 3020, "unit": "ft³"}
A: {"value": 56.38, "unit": "ft³"}
